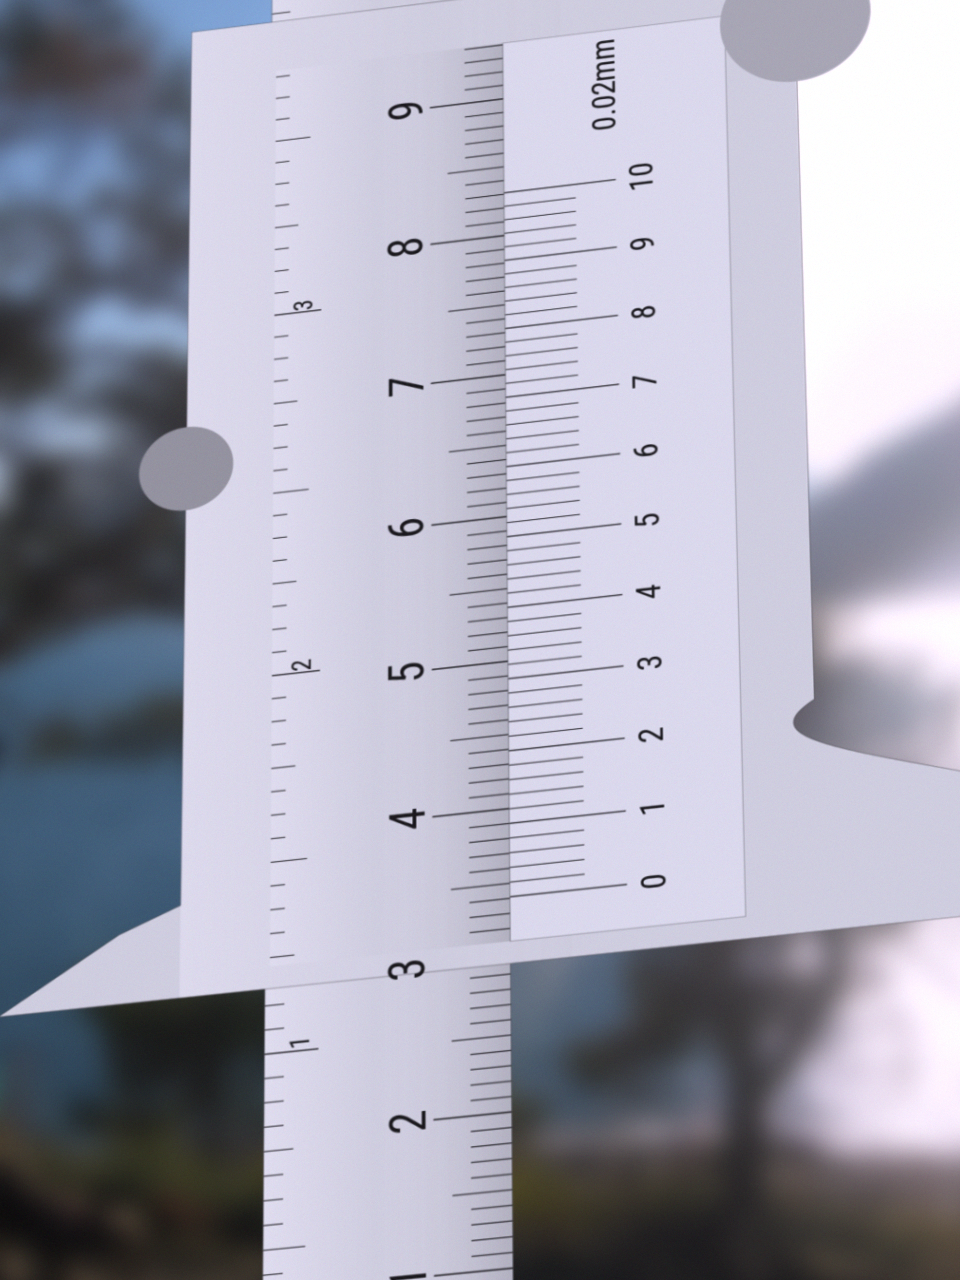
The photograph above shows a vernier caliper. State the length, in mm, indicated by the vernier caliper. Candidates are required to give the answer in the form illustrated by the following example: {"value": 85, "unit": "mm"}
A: {"value": 34.1, "unit": "mm"}
